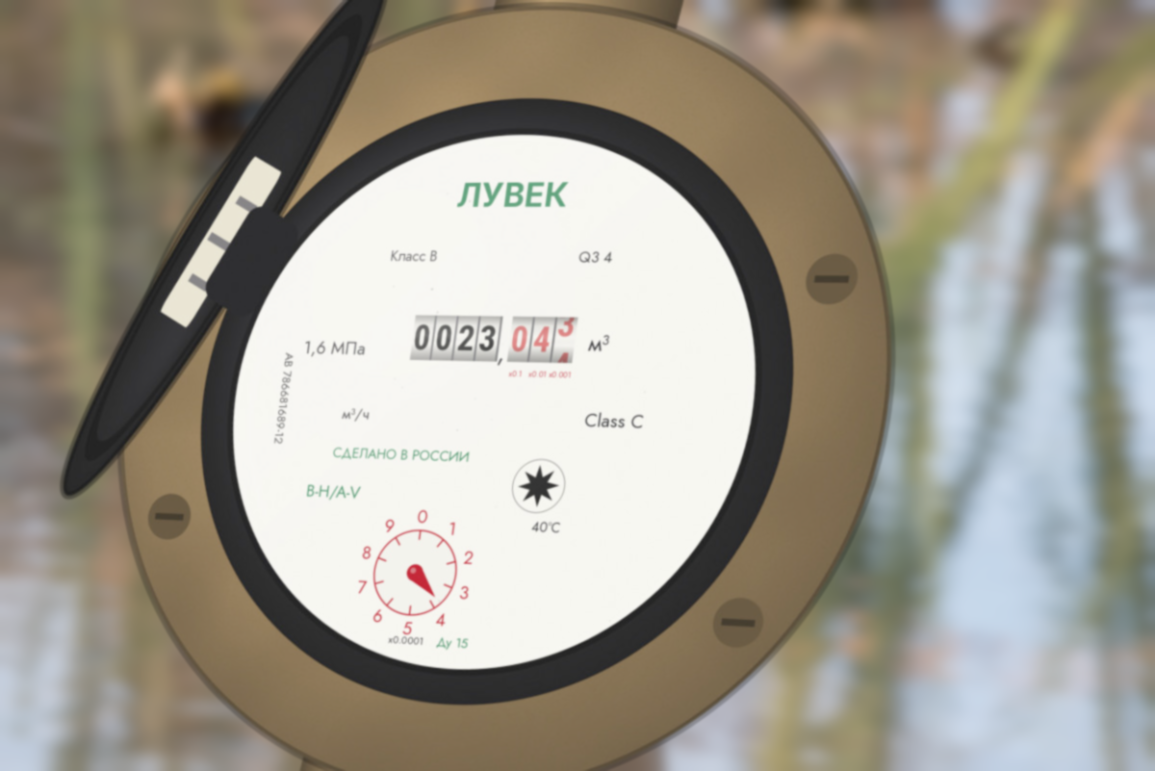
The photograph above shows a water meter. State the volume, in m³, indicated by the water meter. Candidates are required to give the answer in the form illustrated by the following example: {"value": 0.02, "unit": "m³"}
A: {"value": 23.0433, "unit": "m³"}
